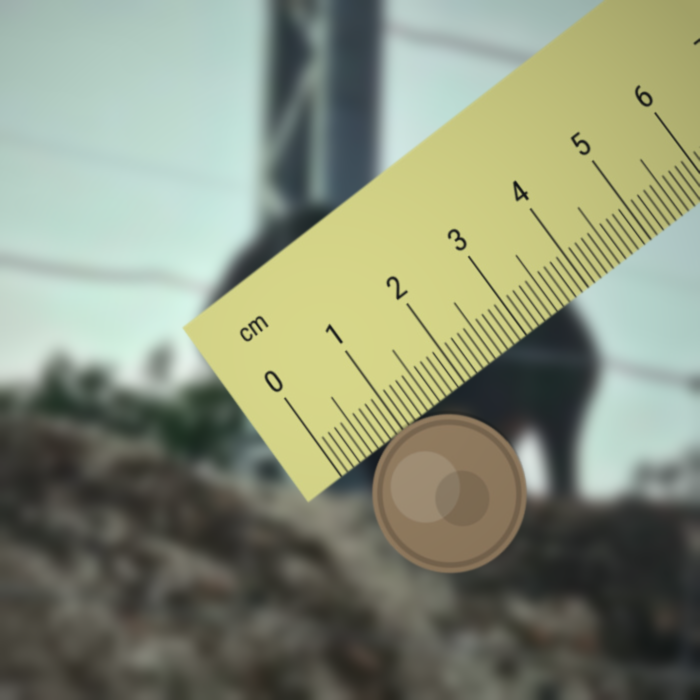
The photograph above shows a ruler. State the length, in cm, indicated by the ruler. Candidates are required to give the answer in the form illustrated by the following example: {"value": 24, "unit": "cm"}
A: {"value": 2, "unit": "cm"}
